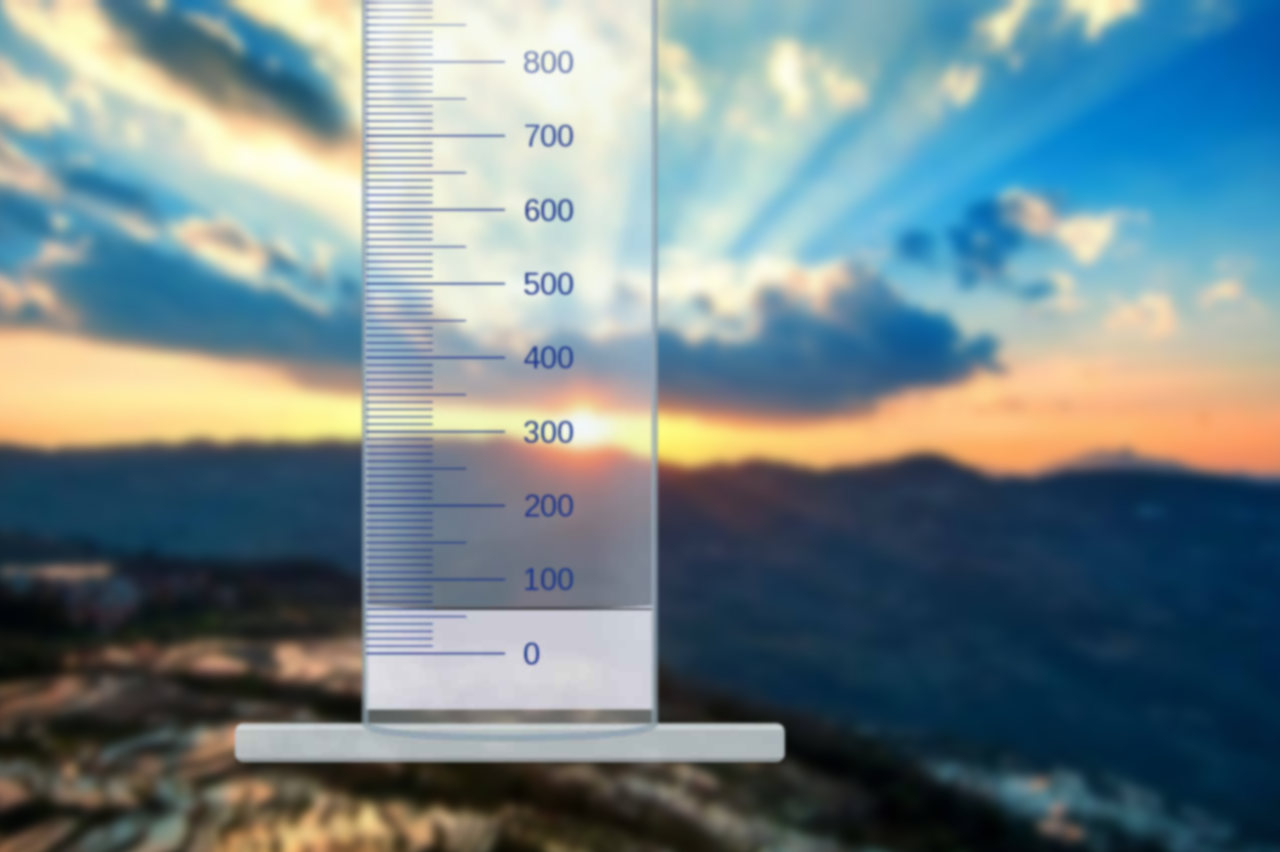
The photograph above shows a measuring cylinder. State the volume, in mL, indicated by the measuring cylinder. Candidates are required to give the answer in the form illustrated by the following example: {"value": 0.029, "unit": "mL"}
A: {"value": 60, "unit": "mL"}
